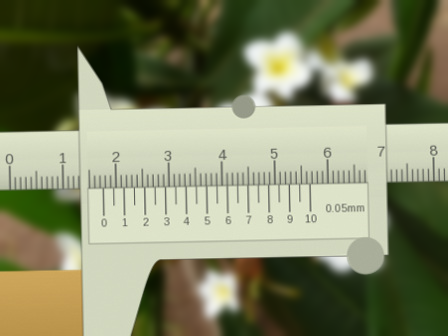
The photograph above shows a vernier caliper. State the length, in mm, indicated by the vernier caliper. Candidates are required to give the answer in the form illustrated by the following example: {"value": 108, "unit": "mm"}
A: {"value": 17.6, "unit": "mm"}
